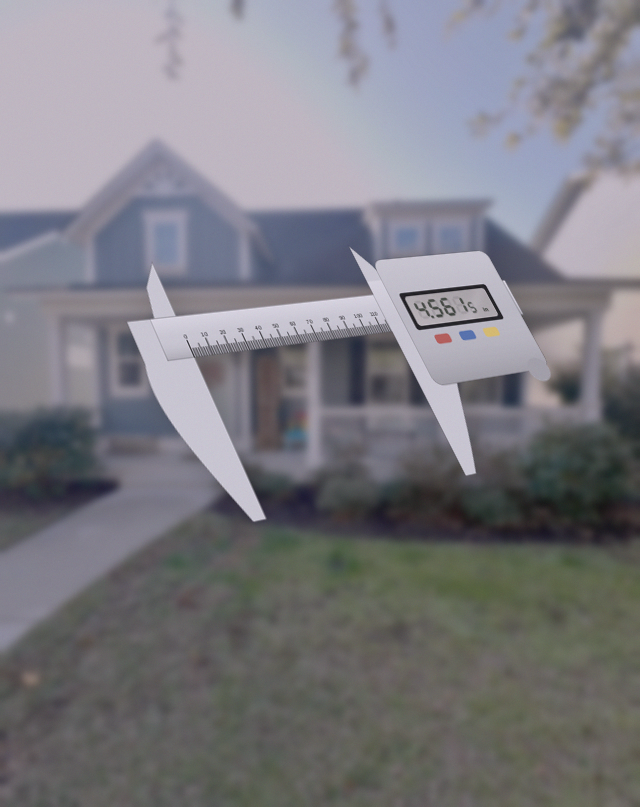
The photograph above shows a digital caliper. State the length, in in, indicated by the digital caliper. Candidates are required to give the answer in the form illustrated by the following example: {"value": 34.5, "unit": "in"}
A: {"value": 4.5615, "unit": "in"}
